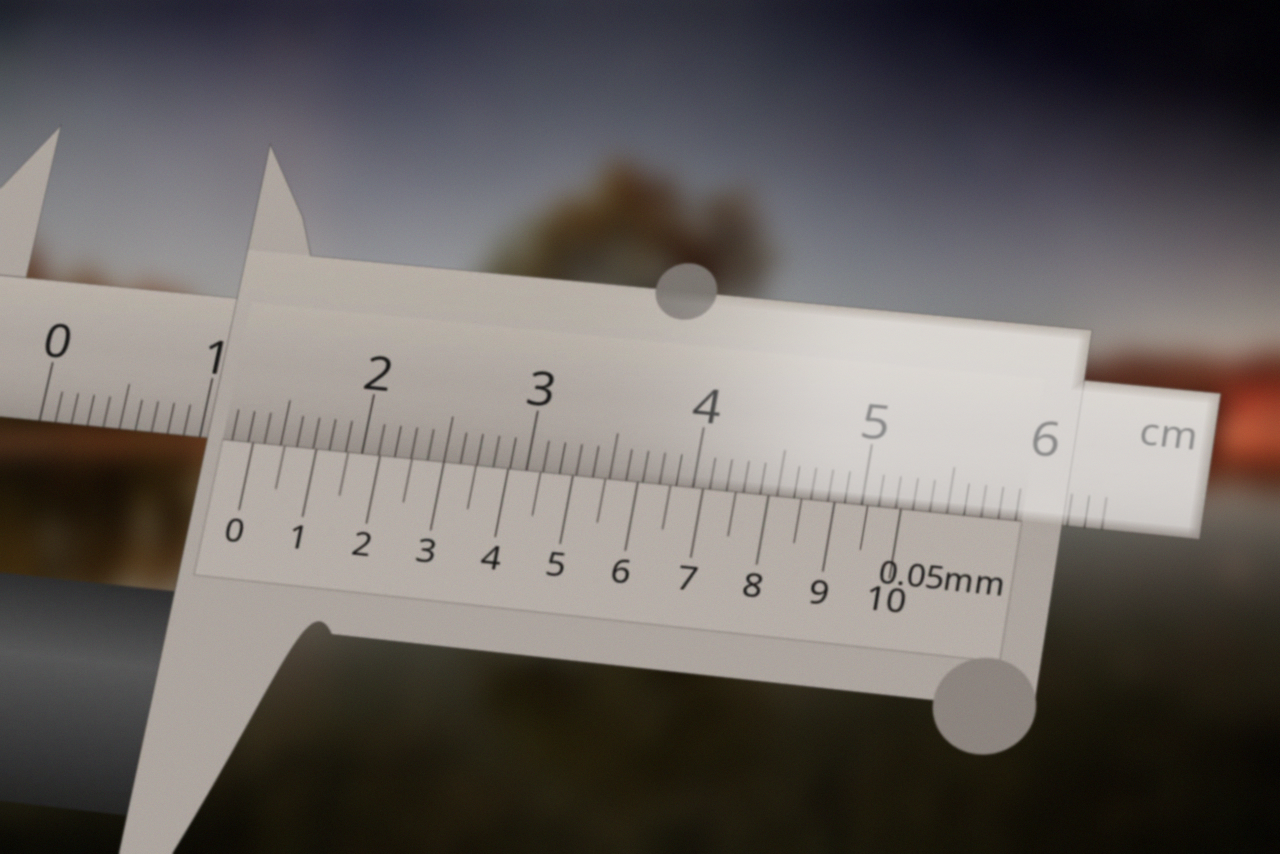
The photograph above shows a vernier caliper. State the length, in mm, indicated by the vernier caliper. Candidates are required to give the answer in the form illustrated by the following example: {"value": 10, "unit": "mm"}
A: {"value": 13.3, "unit": "mm"}
